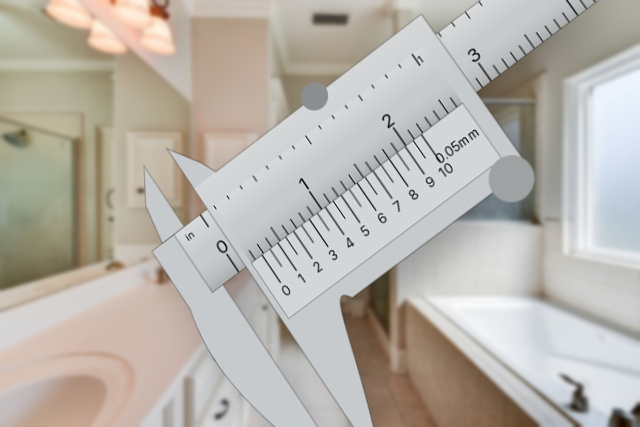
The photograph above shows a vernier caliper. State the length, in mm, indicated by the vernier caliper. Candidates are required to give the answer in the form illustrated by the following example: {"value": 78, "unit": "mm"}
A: {"value": 2.8, "unit": "mm"}
